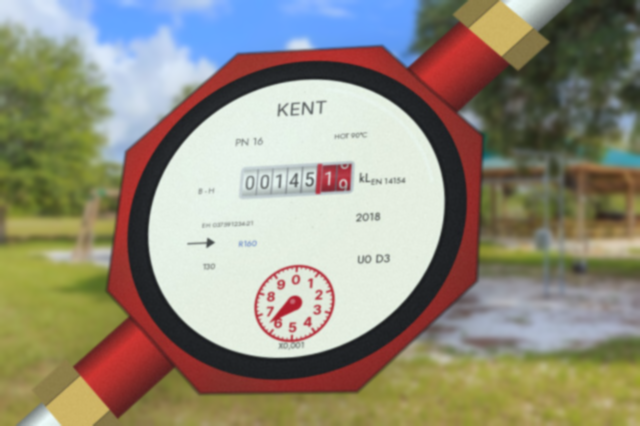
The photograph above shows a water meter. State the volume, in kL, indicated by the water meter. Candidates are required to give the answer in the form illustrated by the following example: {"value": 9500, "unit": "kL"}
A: {"value": 145.186, "unit": "kL"}
